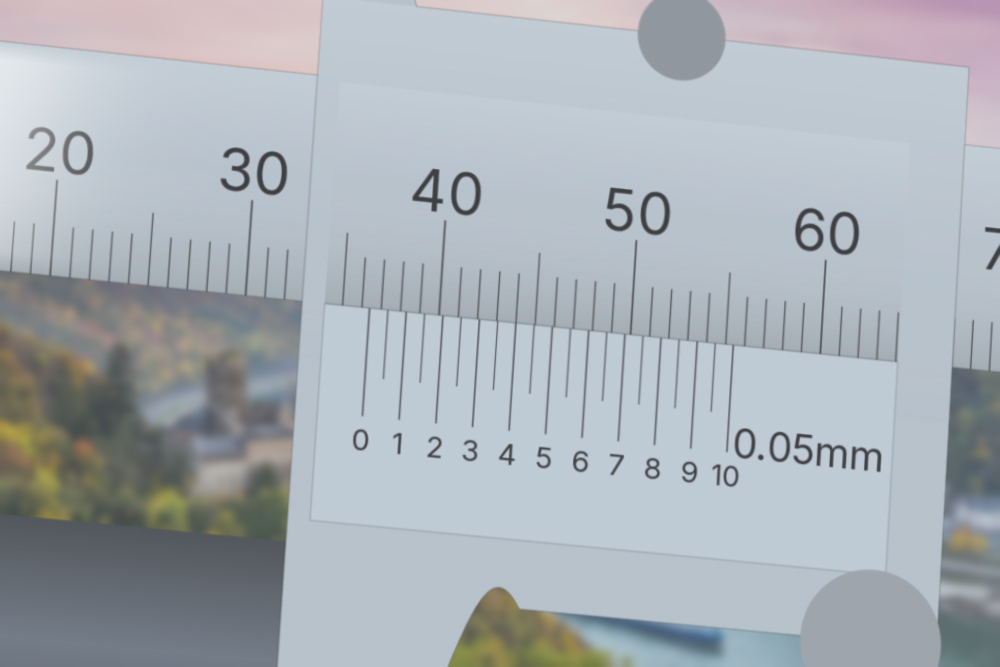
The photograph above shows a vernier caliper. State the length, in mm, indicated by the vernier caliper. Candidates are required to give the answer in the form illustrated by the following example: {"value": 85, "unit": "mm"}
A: {"value": 36.4, "unit": "mm"}
